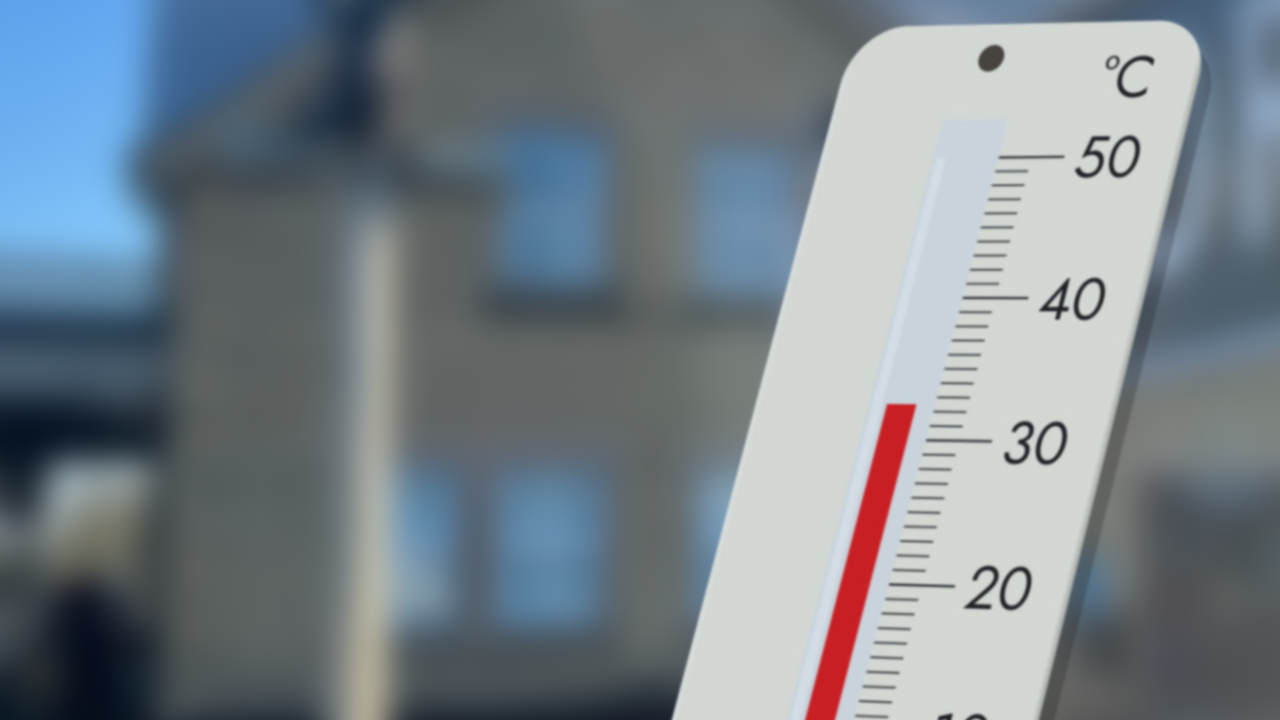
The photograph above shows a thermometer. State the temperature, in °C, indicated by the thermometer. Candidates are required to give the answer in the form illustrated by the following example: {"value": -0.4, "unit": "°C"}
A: {"value": 32.5, "unit": "°C"}
